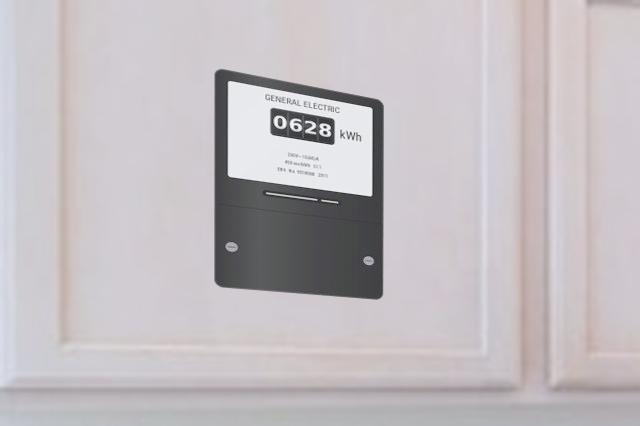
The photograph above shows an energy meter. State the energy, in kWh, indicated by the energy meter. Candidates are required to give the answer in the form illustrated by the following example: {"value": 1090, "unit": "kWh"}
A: {"value": 628, "unit": "kWh"}
